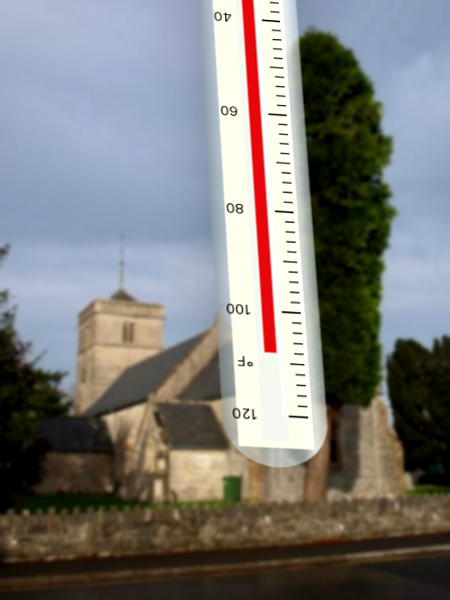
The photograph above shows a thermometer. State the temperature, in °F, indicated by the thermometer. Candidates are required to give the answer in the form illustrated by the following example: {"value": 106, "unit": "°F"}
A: {"value": 108, "unit": "°F"}
